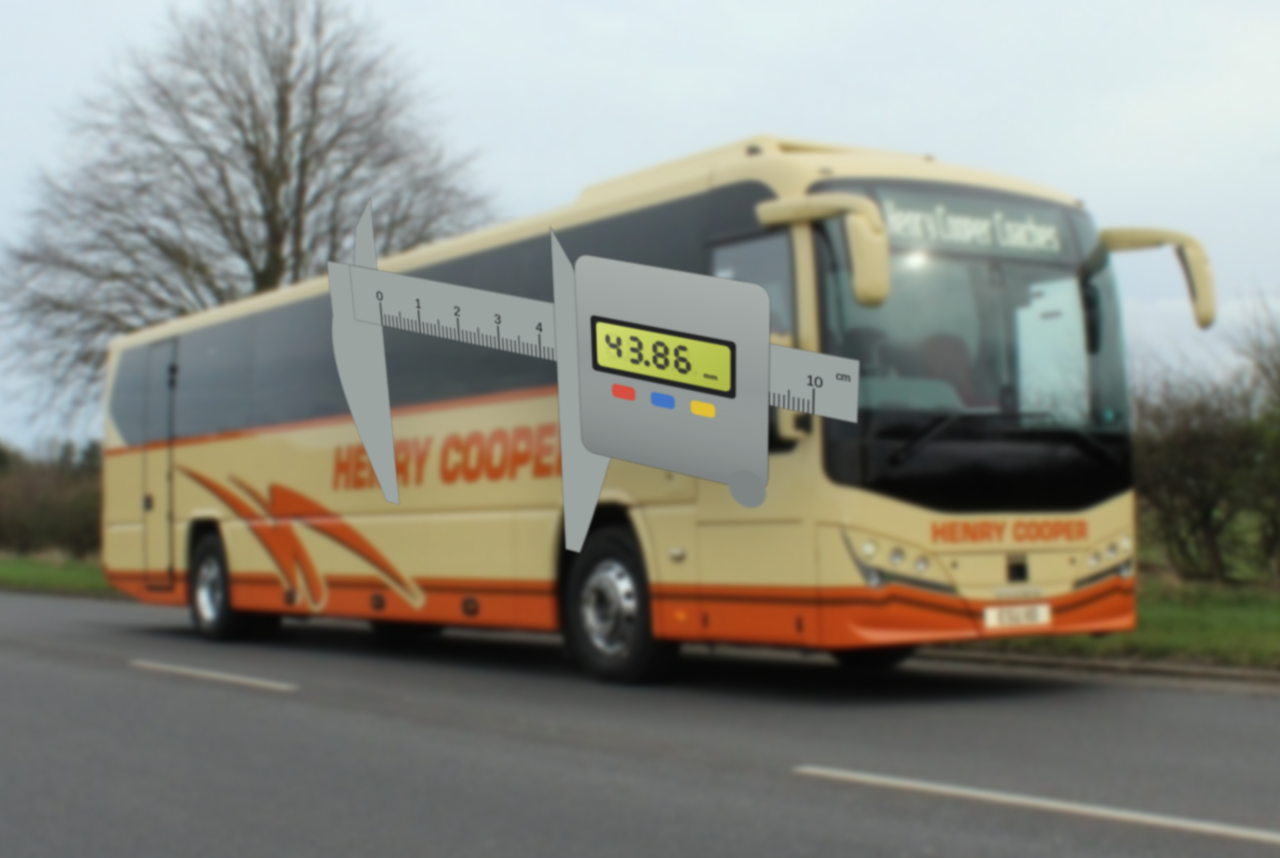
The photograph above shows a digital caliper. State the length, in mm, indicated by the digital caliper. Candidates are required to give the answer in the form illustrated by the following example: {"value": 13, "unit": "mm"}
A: {"value": 43.86, "unit": "mm"}
